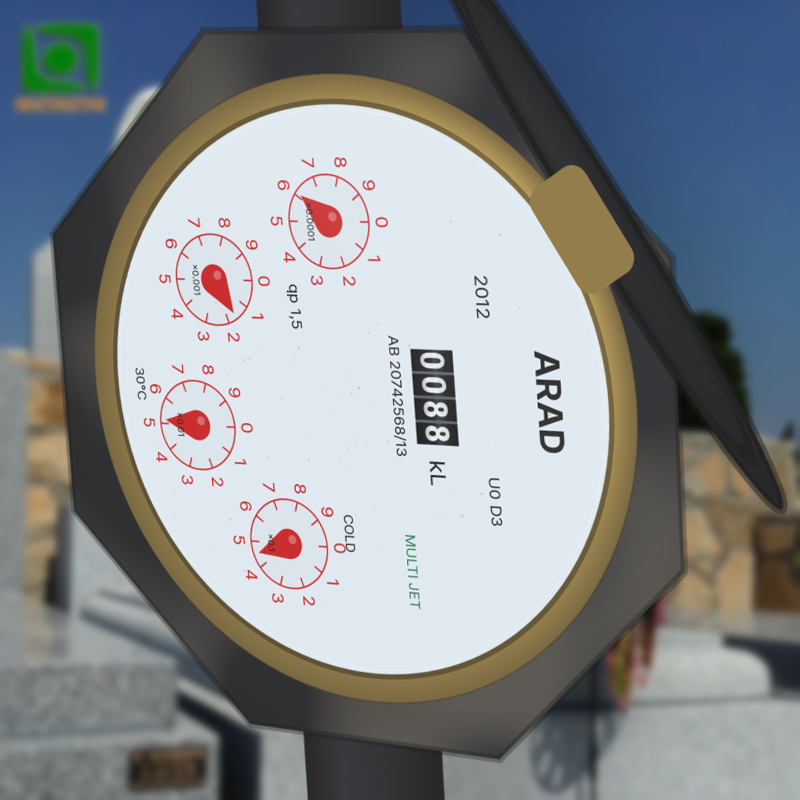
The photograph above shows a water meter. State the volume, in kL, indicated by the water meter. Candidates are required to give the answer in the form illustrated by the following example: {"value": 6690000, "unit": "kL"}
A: {"value": 88.4516, "unit": "kL"}
